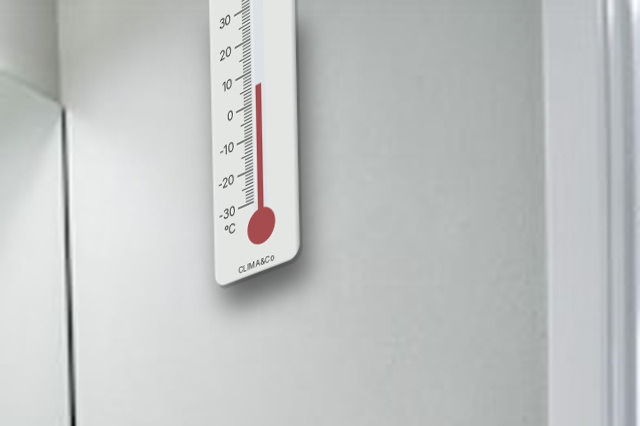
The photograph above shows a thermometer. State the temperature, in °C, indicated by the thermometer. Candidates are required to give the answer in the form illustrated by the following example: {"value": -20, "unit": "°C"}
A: {"value": 5, "unit": "°C"}
